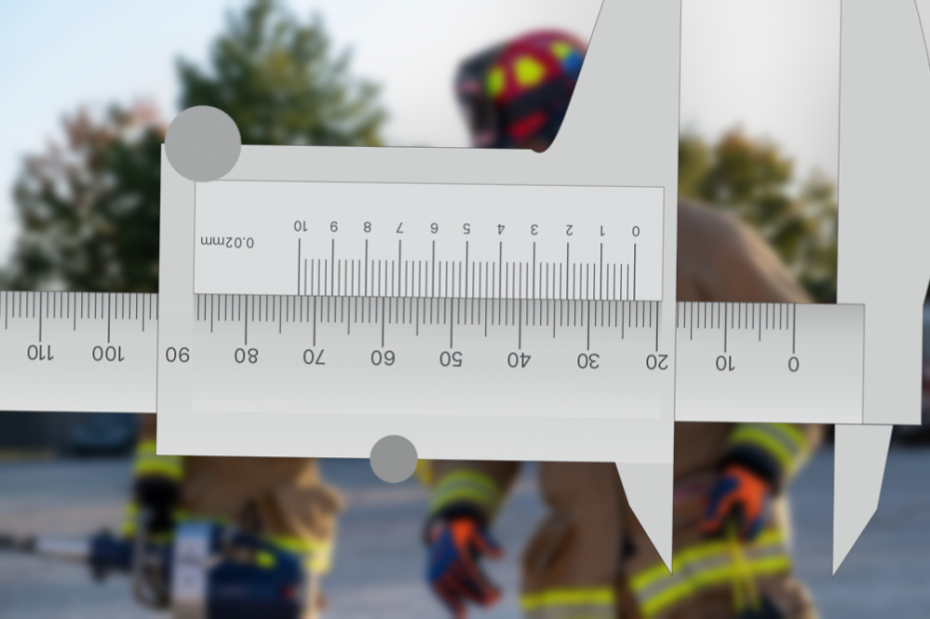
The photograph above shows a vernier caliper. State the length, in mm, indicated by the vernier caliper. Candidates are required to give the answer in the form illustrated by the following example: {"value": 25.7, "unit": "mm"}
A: {"value": 23.4, "unit": "mm"}
